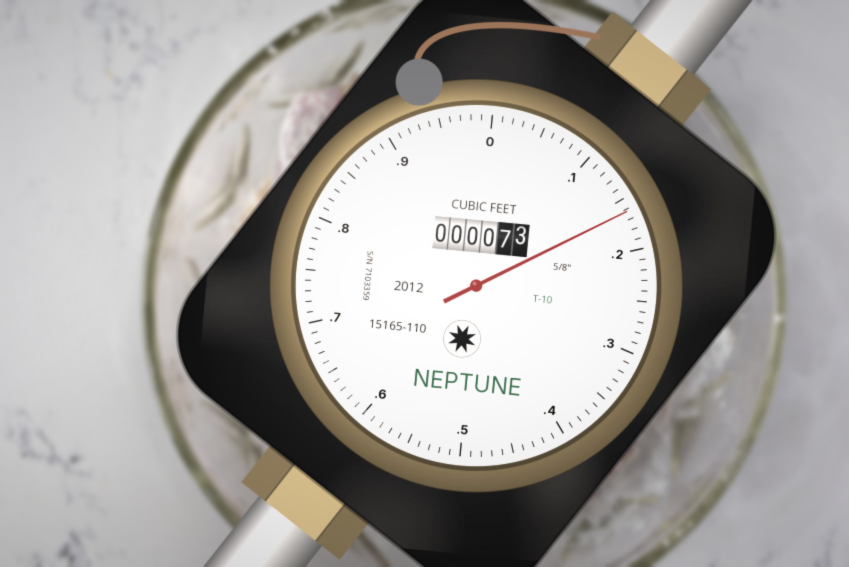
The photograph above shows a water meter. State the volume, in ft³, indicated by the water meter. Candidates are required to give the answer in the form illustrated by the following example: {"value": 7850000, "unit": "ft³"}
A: {"value": 73.16, "unit": "ft³"}
